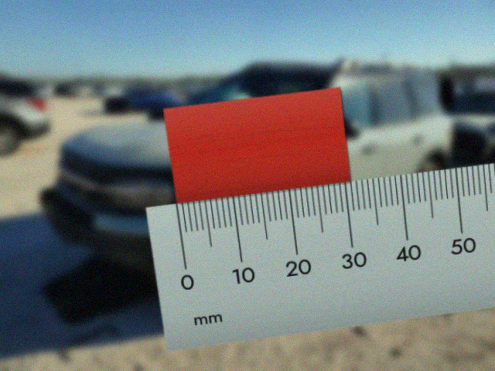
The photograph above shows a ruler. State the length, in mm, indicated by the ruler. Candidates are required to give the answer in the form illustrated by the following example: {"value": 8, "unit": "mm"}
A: {"value": 31, "unit": "mm"}
